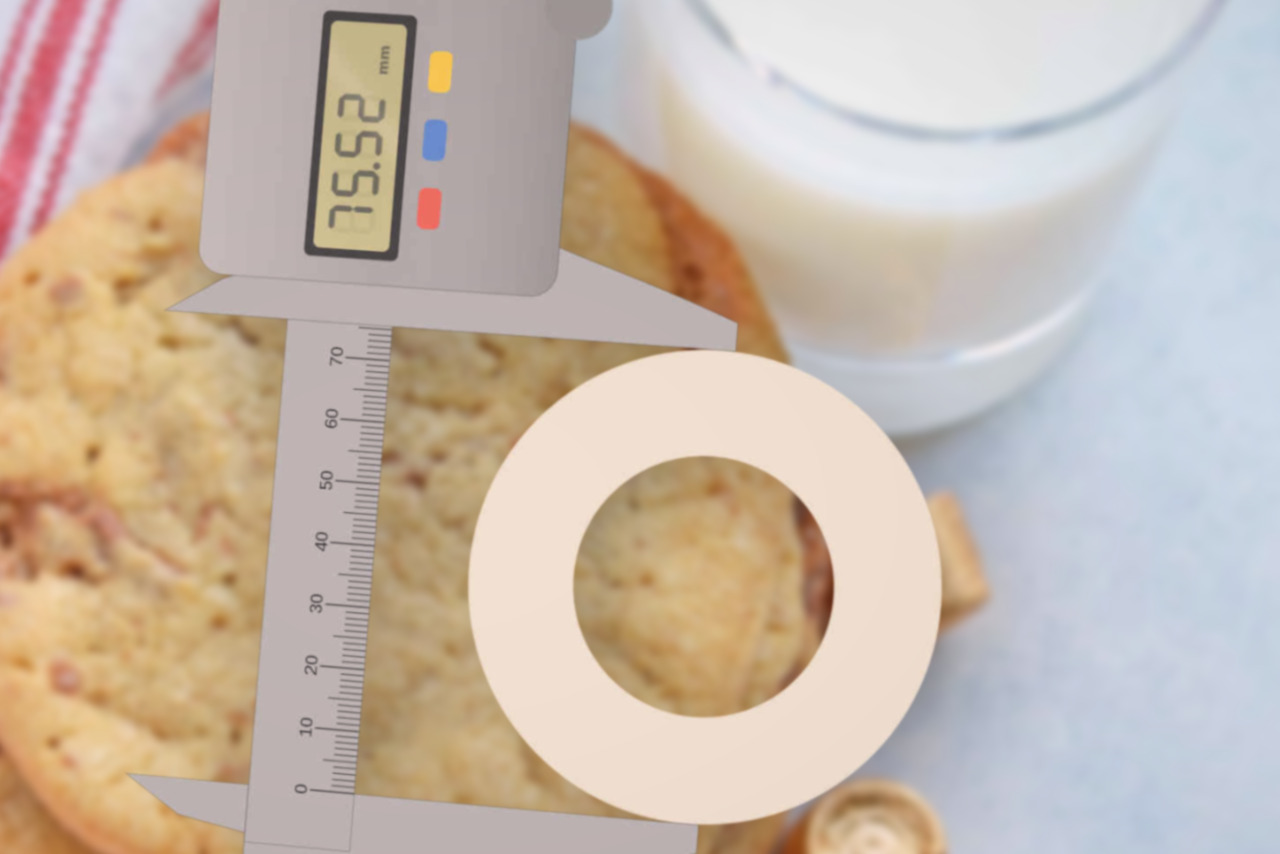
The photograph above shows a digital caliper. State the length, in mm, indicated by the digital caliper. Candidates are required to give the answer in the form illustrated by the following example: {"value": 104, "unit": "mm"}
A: {"value": 75.52, "unit": "mm"}
